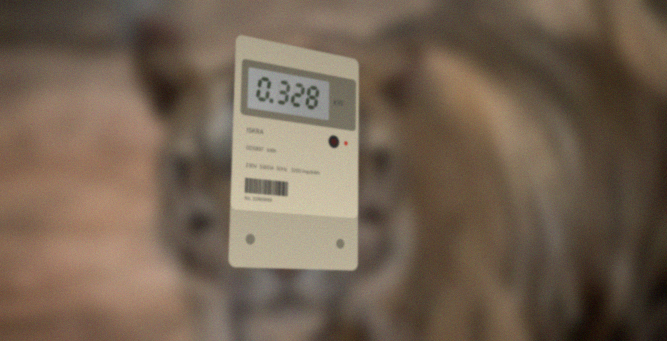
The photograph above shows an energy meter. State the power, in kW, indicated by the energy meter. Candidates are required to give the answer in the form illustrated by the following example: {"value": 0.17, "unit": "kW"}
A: {"value": 0.328, "unit": "kW"}
